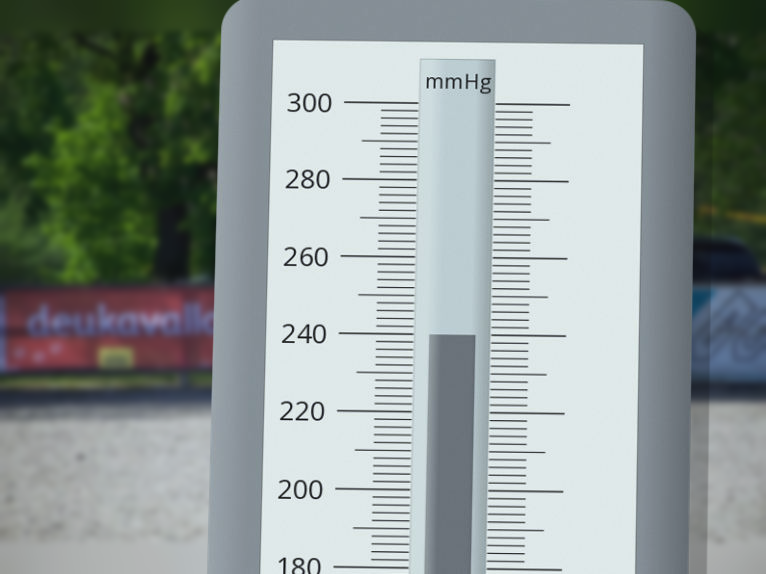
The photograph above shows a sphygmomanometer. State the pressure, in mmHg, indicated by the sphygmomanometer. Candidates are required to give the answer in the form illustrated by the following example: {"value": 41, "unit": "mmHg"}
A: {"value": 240, "unit": "mmHg"}
